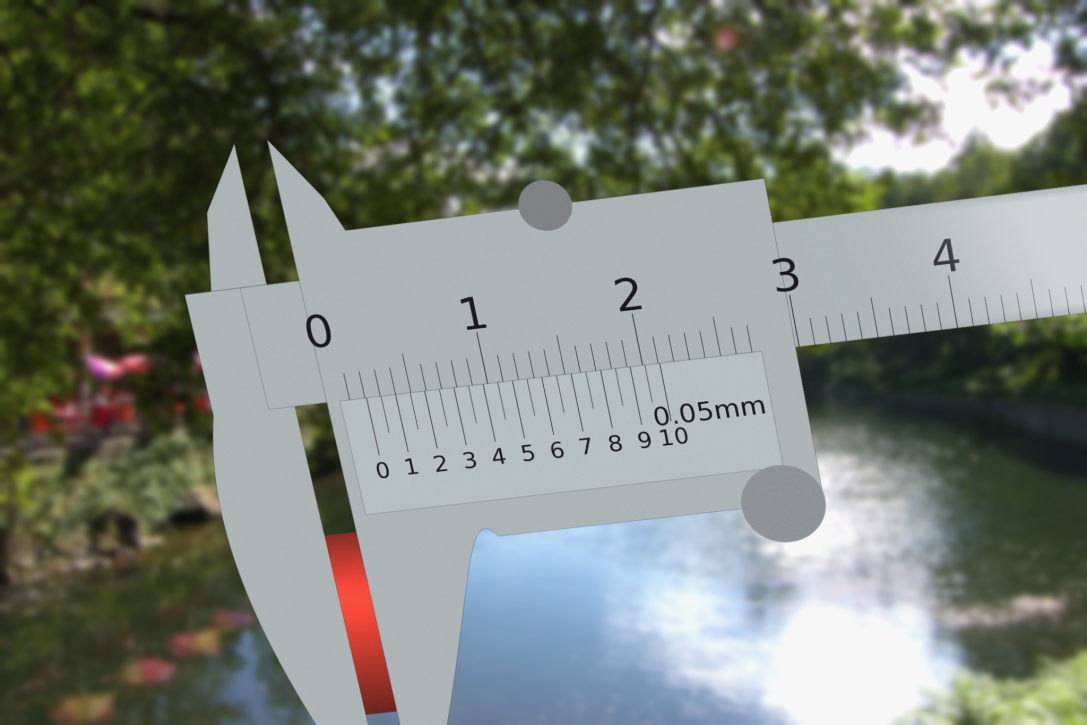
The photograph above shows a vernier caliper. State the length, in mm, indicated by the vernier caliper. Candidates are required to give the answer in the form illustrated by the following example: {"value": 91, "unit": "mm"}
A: {"value": 2.1, "unit": "mm"}
